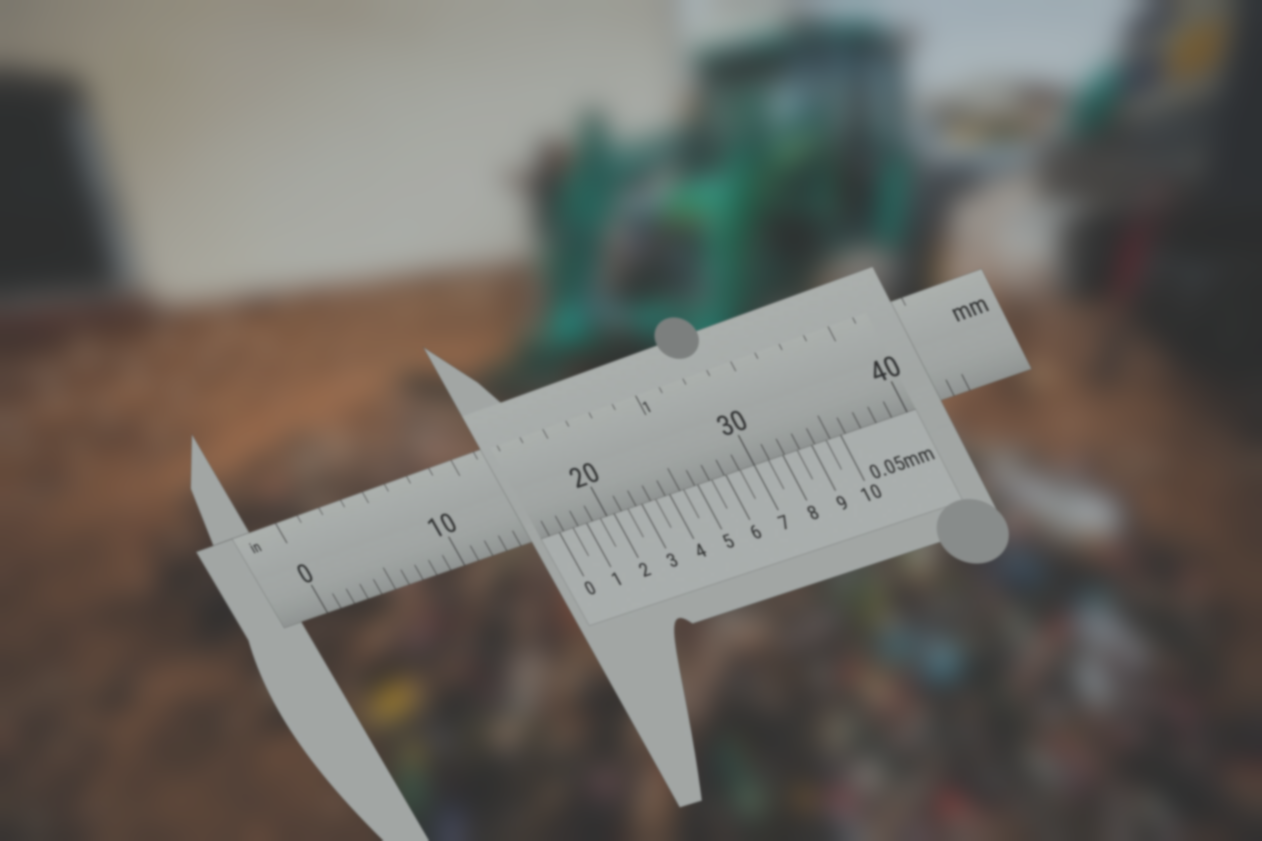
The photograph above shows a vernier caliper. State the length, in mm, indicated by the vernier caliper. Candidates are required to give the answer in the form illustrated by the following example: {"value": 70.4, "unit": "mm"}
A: {"value": 16.7, "unit": "mm"}
